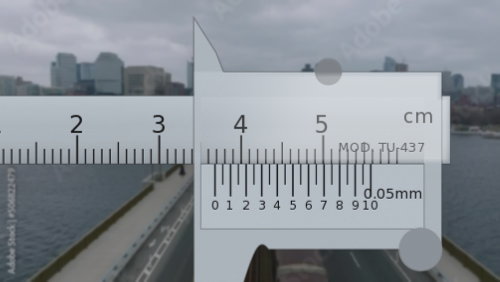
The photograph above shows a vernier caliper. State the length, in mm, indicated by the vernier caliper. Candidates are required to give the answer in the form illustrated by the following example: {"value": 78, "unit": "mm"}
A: {"value": 36.8, "unit": "mm"}
